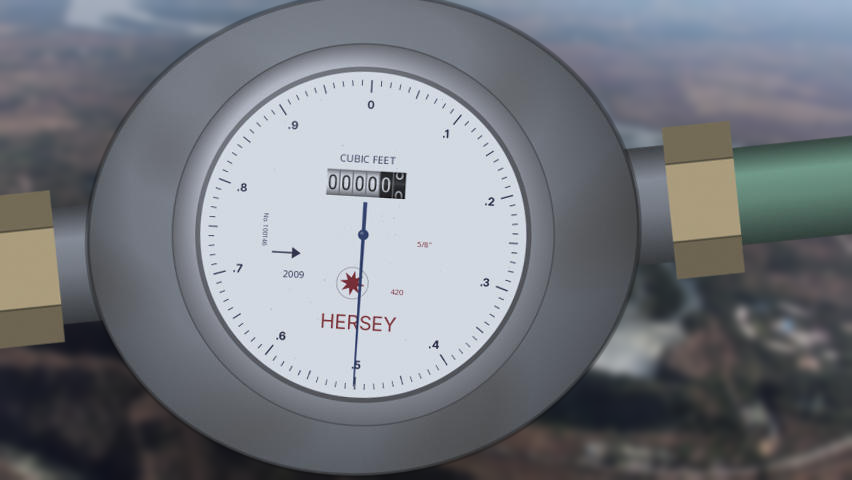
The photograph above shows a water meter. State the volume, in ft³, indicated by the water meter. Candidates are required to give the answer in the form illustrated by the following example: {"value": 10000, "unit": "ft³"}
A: {"value": 8.50, "unit": "ft³"}
